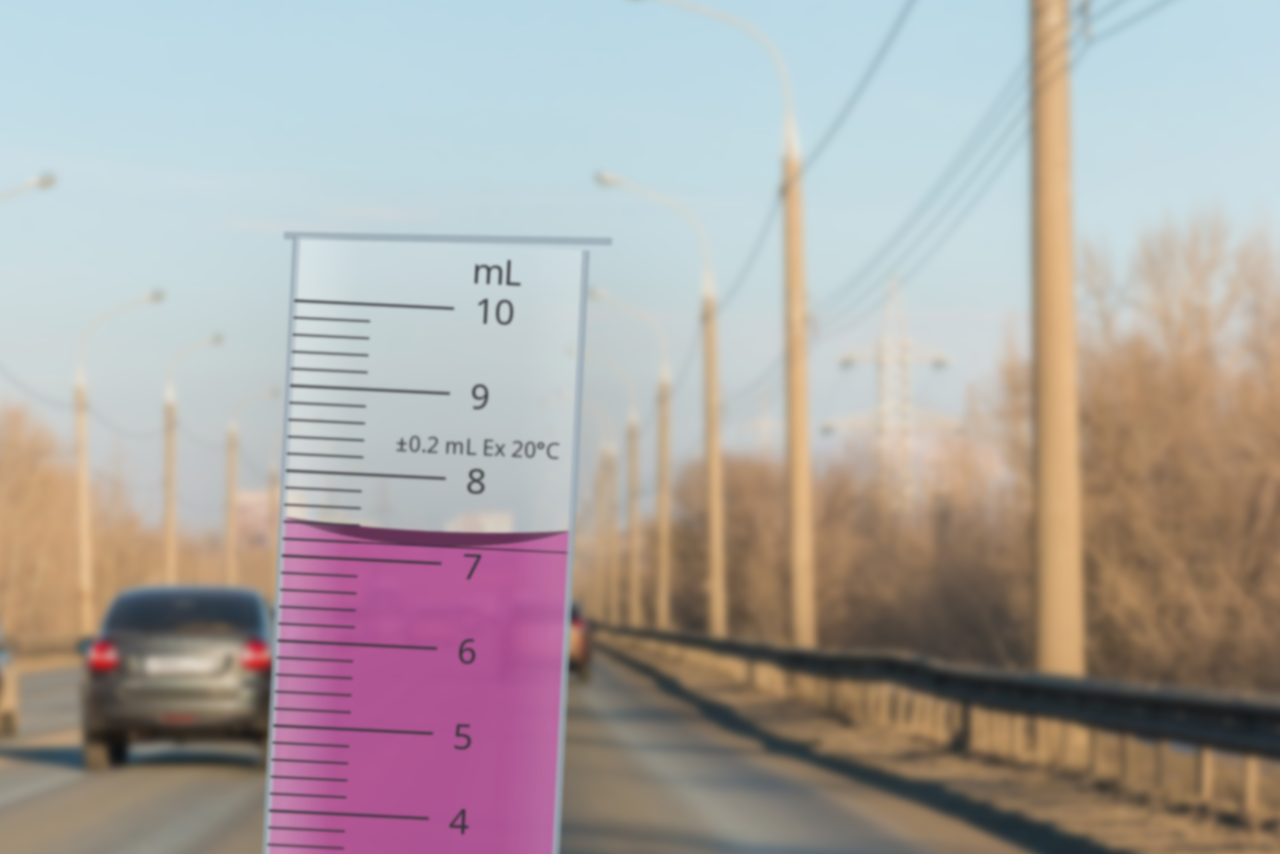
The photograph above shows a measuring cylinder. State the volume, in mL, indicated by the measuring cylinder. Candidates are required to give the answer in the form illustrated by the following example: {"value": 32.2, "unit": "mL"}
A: {"value": 7.2, "unit": "mL"}
